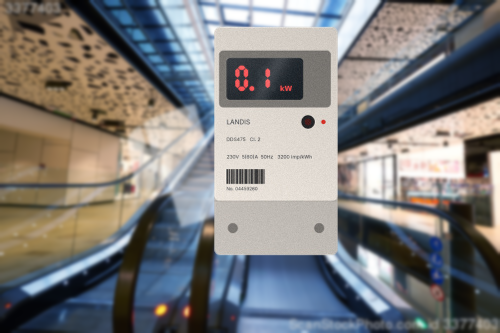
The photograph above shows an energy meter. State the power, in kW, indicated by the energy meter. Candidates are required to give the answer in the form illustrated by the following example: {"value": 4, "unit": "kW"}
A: {"value": 0.1, "unit": "kW"}
